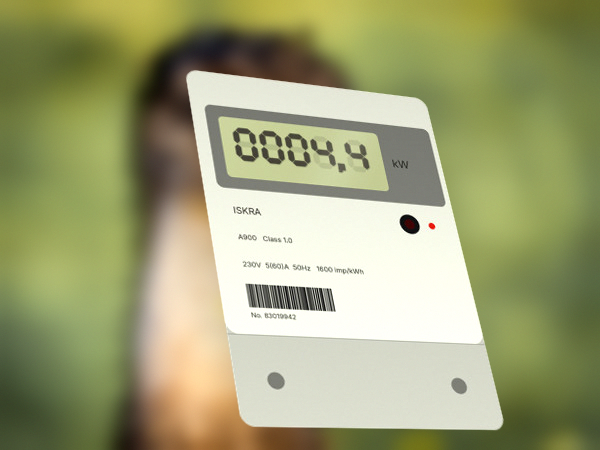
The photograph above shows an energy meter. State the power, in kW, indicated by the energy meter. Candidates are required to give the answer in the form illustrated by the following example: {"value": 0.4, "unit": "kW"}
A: {"value": 4.4, "unit": "kW"}
